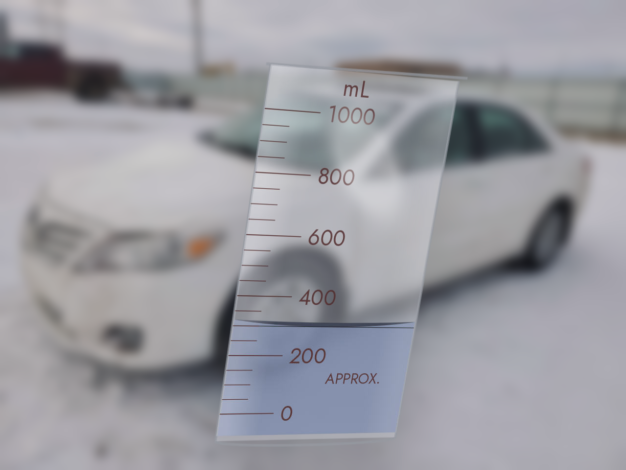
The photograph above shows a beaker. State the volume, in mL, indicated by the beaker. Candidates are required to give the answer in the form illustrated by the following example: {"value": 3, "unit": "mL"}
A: {"value": 300, "unit": "mL"}
